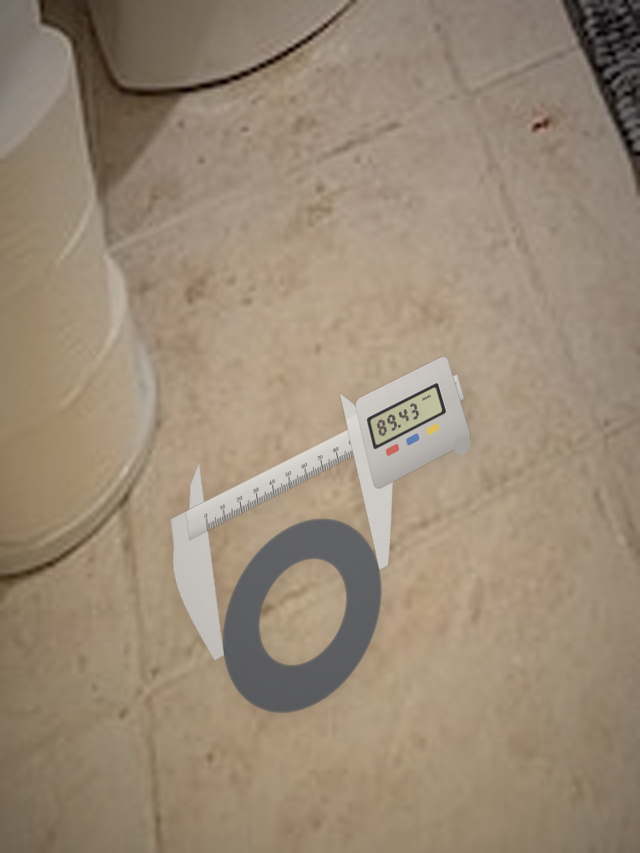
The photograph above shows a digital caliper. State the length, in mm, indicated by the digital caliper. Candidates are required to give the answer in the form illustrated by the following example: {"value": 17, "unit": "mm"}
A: {"value": 89.43, "unit": "mm"}
